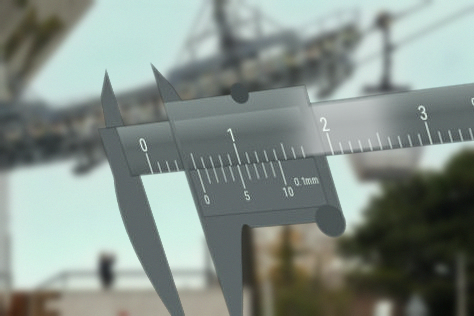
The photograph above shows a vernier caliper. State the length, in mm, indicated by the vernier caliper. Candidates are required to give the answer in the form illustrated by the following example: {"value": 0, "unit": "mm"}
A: {"value": 5.2, "unit": "mm"}
